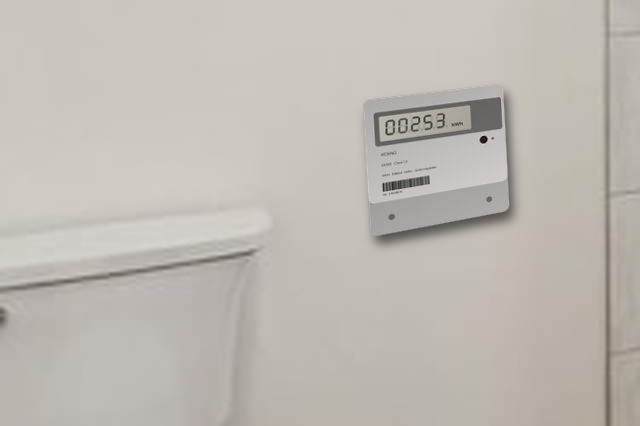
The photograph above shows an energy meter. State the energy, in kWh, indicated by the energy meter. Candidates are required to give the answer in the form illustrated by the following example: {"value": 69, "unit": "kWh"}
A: {"value": 253, "unit": "kWh"}
